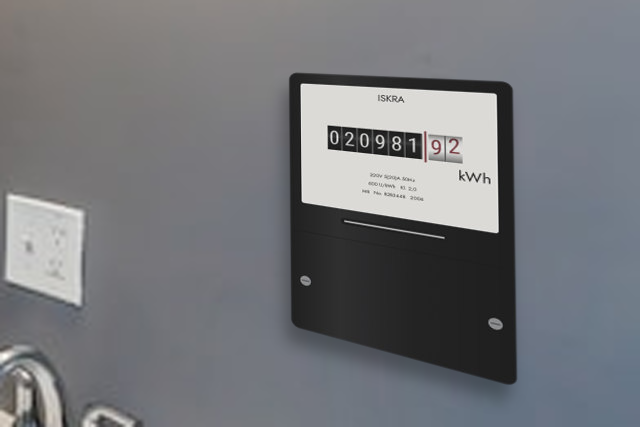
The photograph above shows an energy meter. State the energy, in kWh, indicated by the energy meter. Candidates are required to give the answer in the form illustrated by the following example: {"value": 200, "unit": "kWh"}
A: {"value": 20981.92, "unit": "kWh"}
